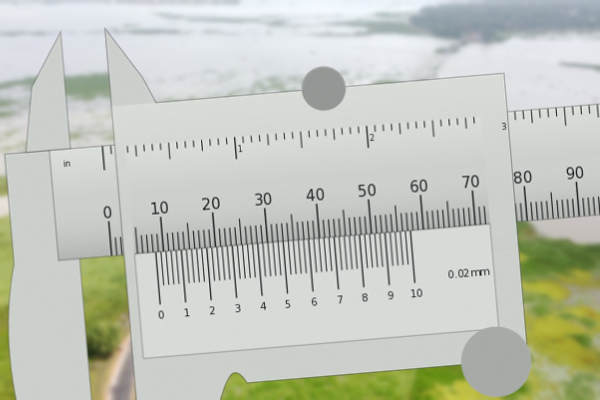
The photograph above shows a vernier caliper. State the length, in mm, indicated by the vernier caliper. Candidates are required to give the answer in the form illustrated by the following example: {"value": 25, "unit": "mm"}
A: {"value": 8.5, "unit": "mm"}
